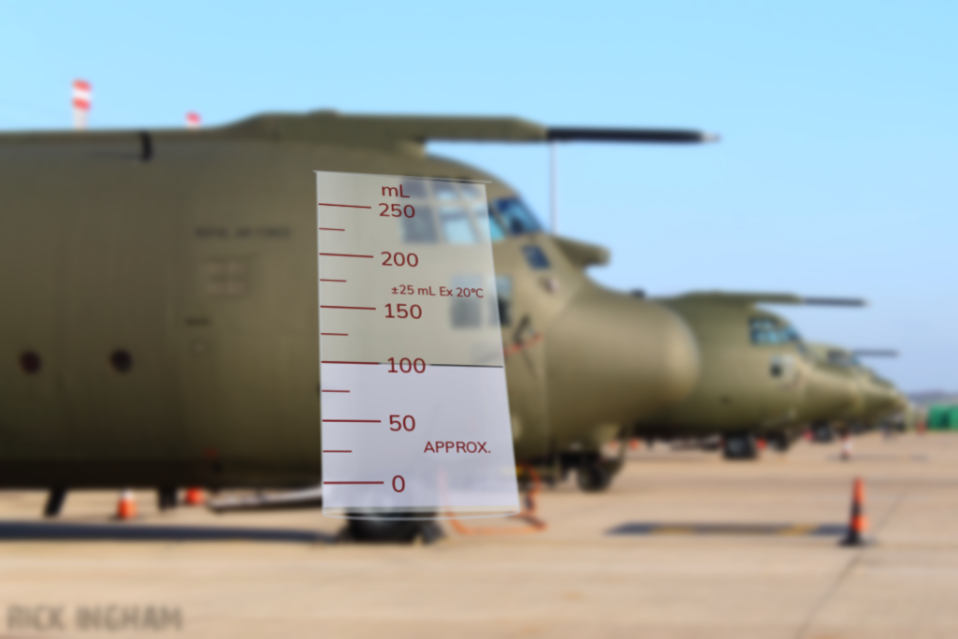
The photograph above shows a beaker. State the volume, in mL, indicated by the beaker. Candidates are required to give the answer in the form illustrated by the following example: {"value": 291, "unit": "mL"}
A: {"value": 100, "unit": "mL"}
